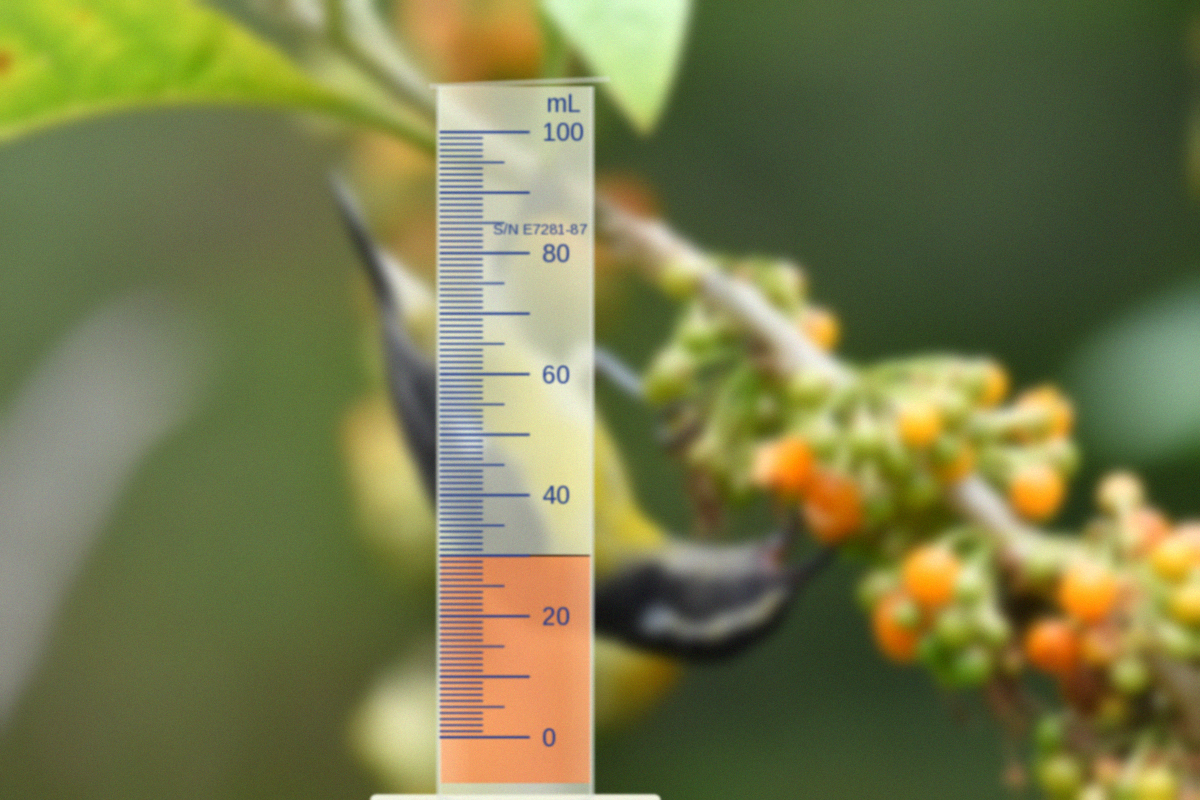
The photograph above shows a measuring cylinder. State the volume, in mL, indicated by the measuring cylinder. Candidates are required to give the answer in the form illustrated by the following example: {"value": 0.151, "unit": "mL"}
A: {"value": 30, "unit": "mL"}
